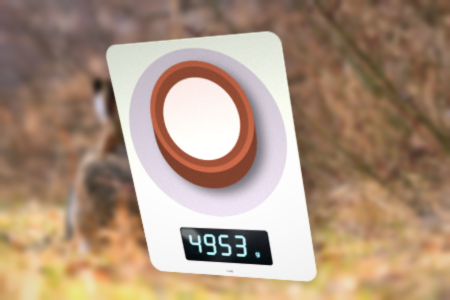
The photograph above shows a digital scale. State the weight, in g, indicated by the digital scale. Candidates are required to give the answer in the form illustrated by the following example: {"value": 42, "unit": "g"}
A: {"value": 4953, "unit": "g"}
